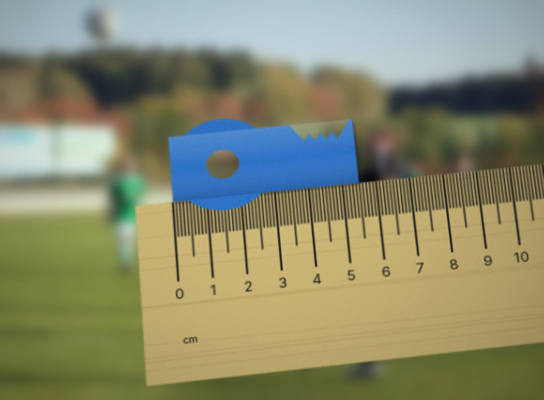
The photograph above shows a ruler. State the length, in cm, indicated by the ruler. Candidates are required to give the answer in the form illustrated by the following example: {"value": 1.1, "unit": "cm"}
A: {"value": 5.5, "unit": "cm"}
